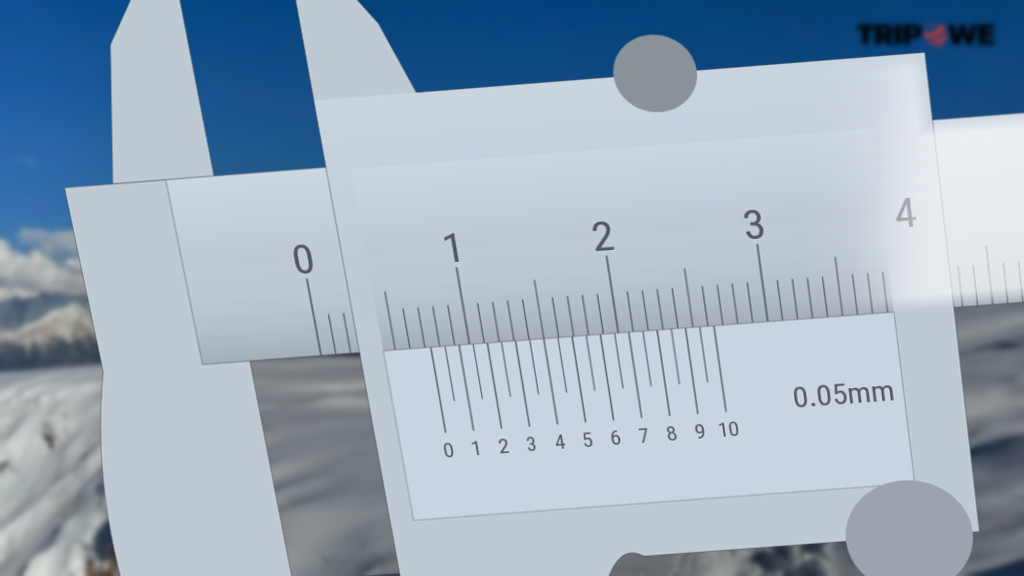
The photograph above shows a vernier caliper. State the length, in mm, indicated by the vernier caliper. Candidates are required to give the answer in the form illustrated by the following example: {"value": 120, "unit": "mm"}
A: {"value": 7.4, "unit": "mm"}
